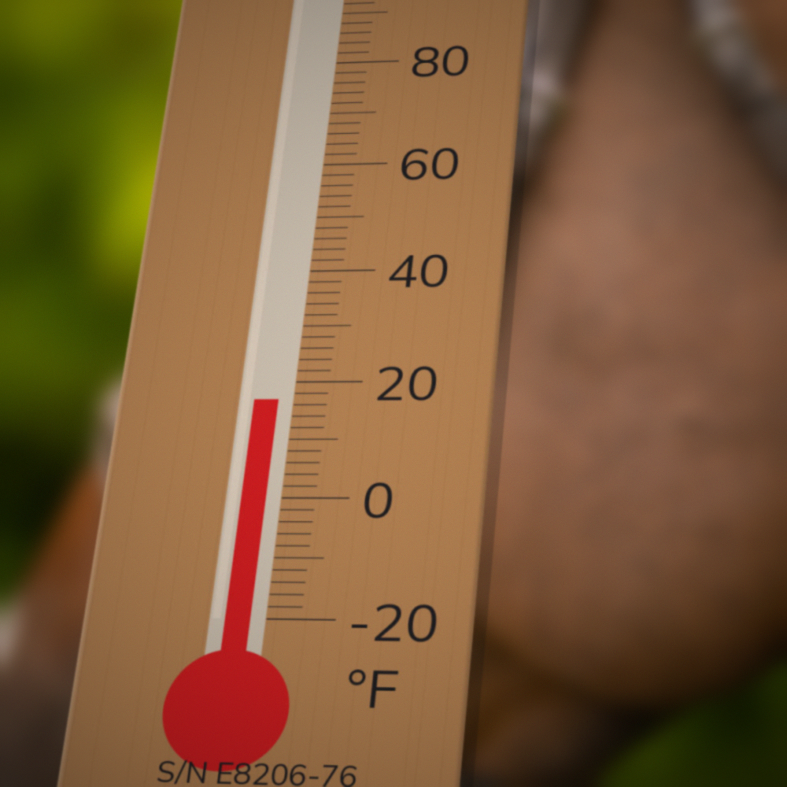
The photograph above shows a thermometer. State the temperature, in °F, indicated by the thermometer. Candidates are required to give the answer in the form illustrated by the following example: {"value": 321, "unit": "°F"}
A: {"value": 17, "unit": "°F"}
